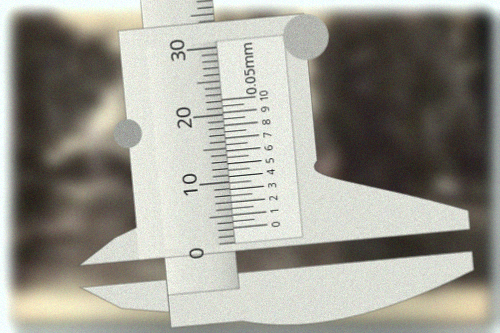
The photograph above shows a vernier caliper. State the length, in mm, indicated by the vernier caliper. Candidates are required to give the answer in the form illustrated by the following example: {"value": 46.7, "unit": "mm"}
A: {"value": 3.2, "unit": "mm"}
